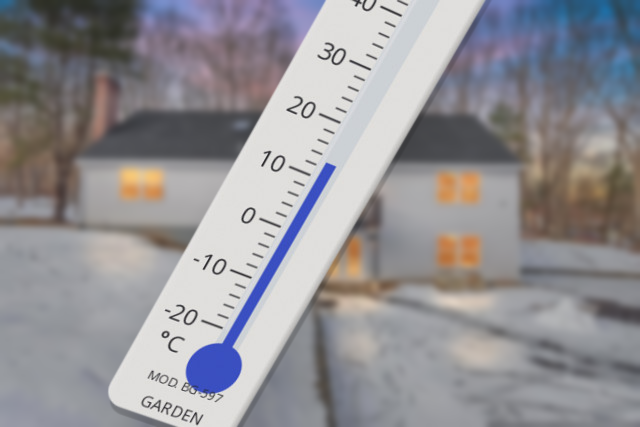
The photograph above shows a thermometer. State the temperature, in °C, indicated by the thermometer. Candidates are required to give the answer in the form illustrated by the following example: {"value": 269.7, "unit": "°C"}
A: {"value": 13, "unit": "°C"}
